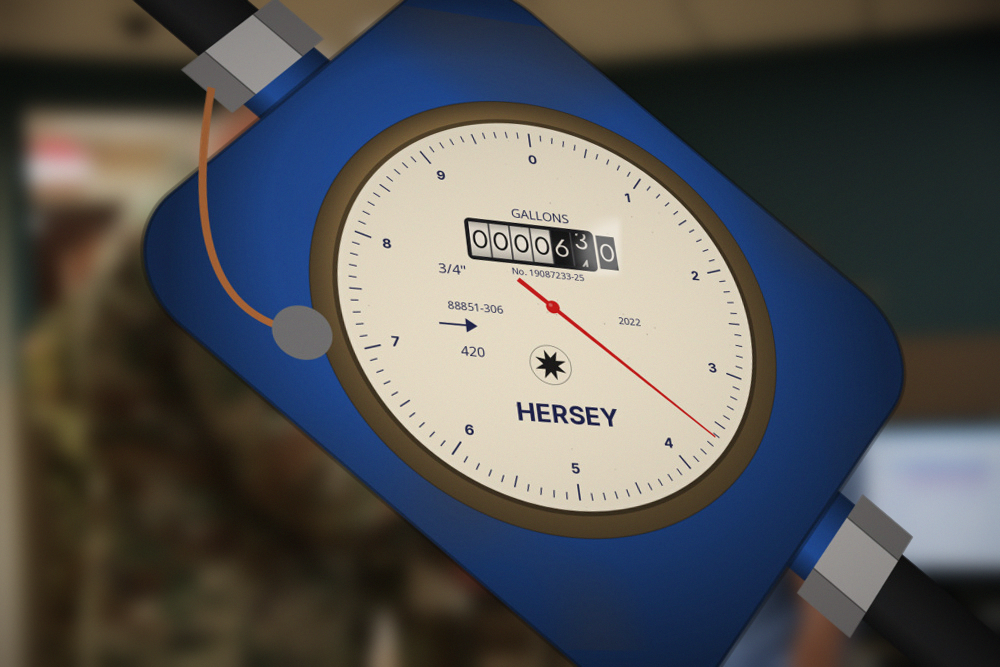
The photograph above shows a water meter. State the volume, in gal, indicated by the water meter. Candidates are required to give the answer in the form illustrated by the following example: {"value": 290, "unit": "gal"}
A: {"value": 633.6, "unit": "gal"}
